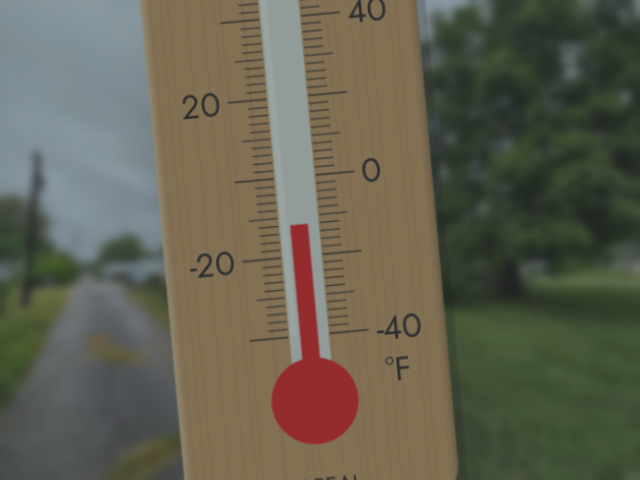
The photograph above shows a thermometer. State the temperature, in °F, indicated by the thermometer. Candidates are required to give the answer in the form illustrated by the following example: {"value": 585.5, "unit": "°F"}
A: {"value": -12, "unit": "°F"}
